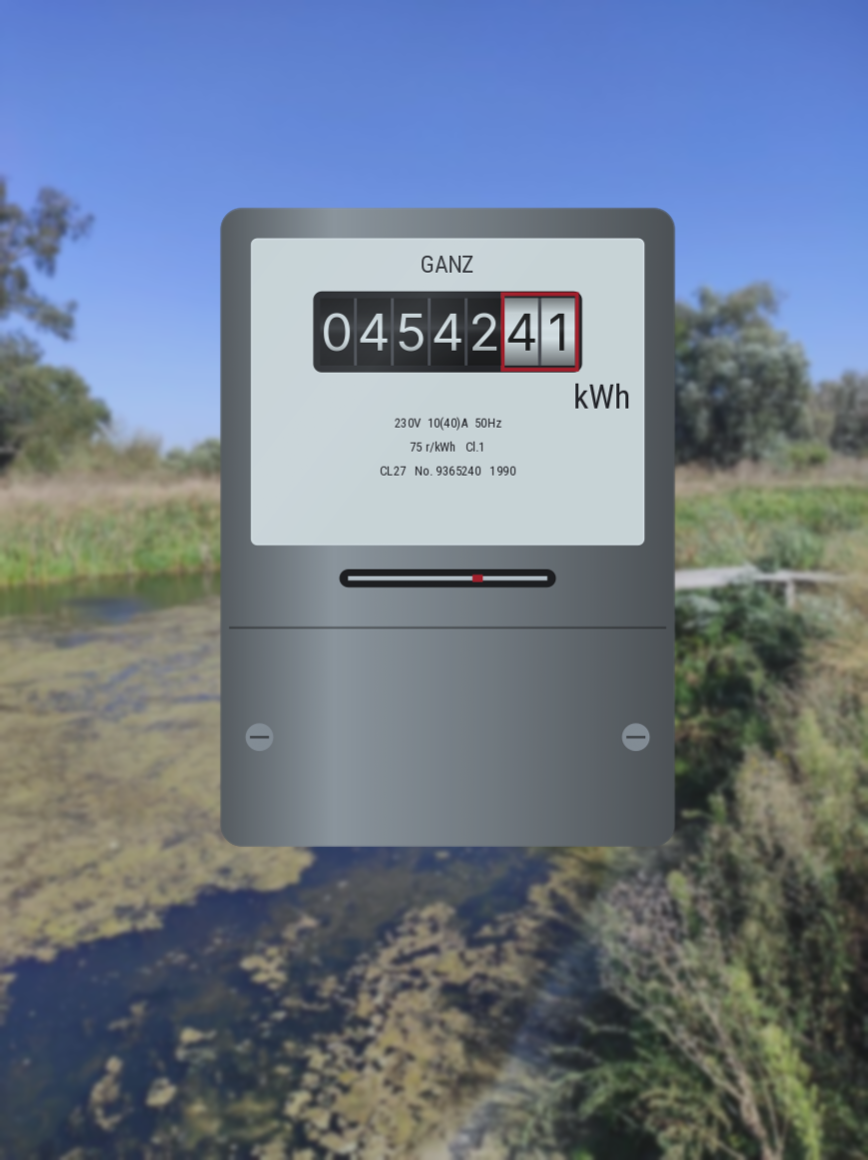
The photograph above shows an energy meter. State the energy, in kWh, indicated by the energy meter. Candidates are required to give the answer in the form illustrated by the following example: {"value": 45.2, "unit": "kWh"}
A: {"value": 4542.41, "unit": "kWh"}
